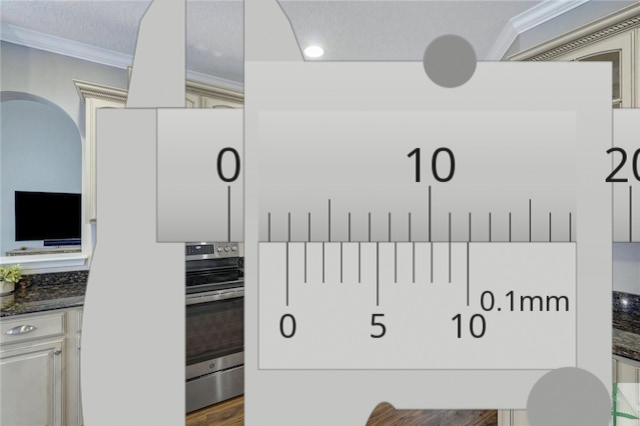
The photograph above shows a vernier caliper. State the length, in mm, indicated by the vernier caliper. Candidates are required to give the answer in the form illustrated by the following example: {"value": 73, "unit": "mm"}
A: {"value": 2.9, "unit": "mm"}
